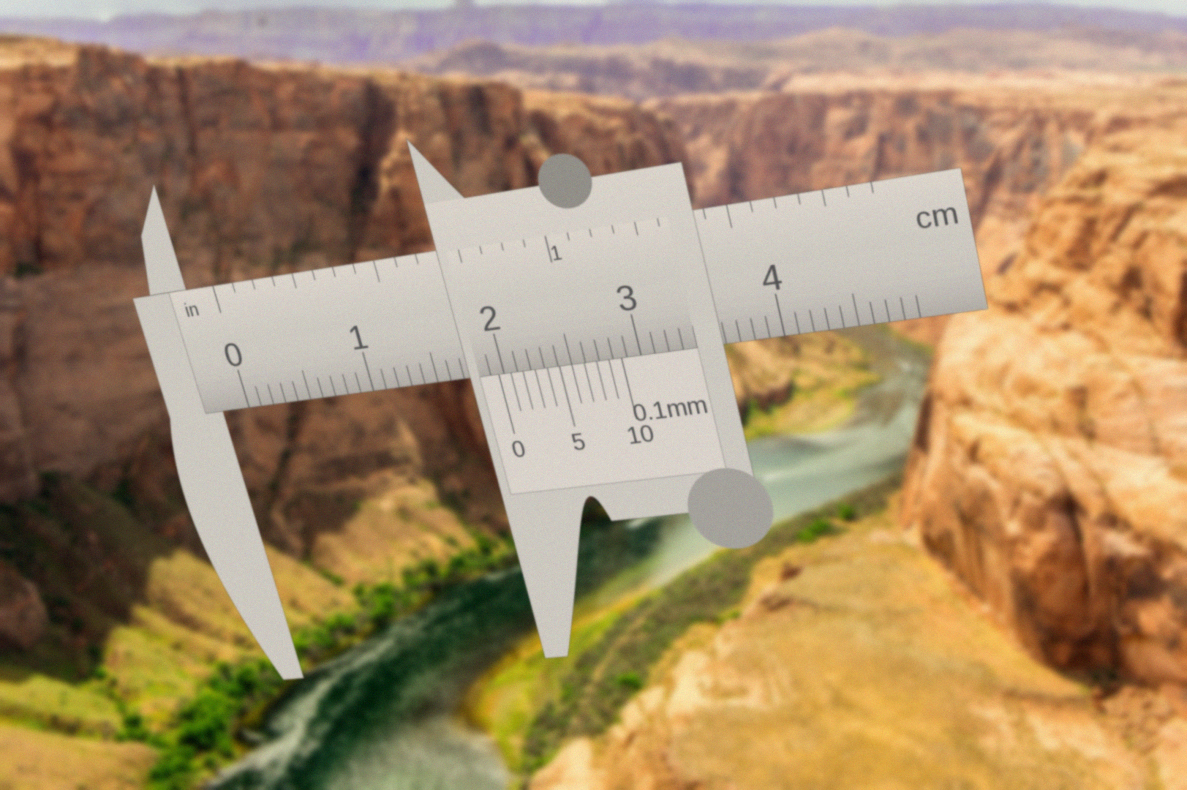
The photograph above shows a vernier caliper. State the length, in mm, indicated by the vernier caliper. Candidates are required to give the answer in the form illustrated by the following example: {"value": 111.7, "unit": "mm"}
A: {"value": 19.6, "unit": "mm"}
